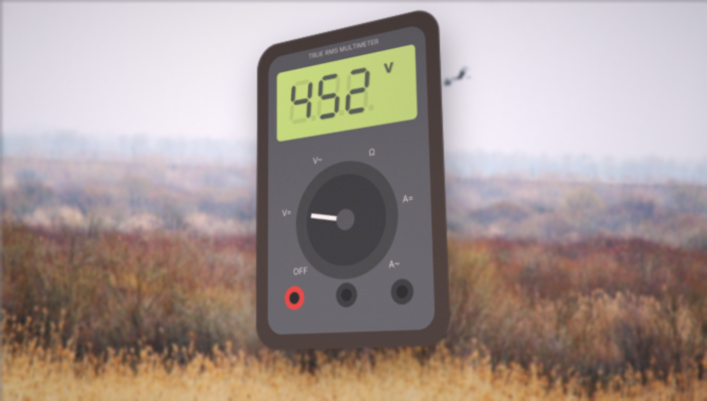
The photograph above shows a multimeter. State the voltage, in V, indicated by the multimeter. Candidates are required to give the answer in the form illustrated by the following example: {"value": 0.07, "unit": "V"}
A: {"value": 452, "unit": "V"}
